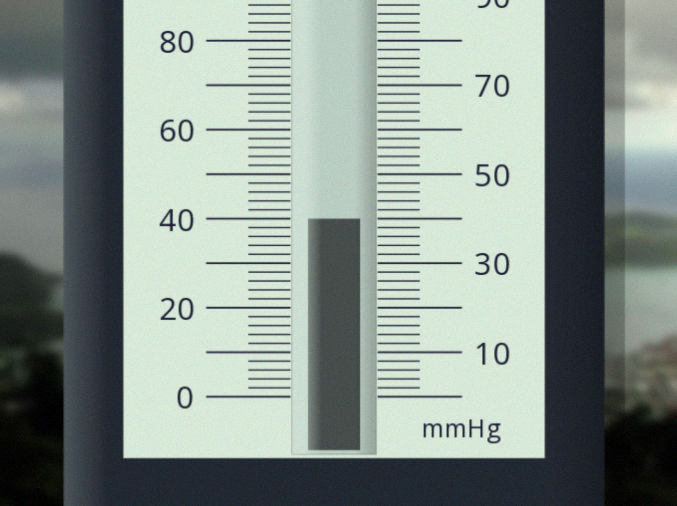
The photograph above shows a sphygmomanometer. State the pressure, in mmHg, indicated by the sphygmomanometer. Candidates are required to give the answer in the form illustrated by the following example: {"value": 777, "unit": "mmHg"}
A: {"value": 40, "unit": "mmHg"}
